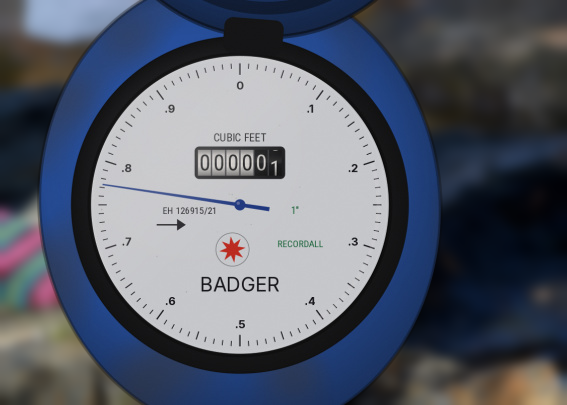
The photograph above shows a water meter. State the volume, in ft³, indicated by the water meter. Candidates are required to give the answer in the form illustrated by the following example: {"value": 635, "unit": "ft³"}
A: {"value": 0.77, "unit": "ft³"}
